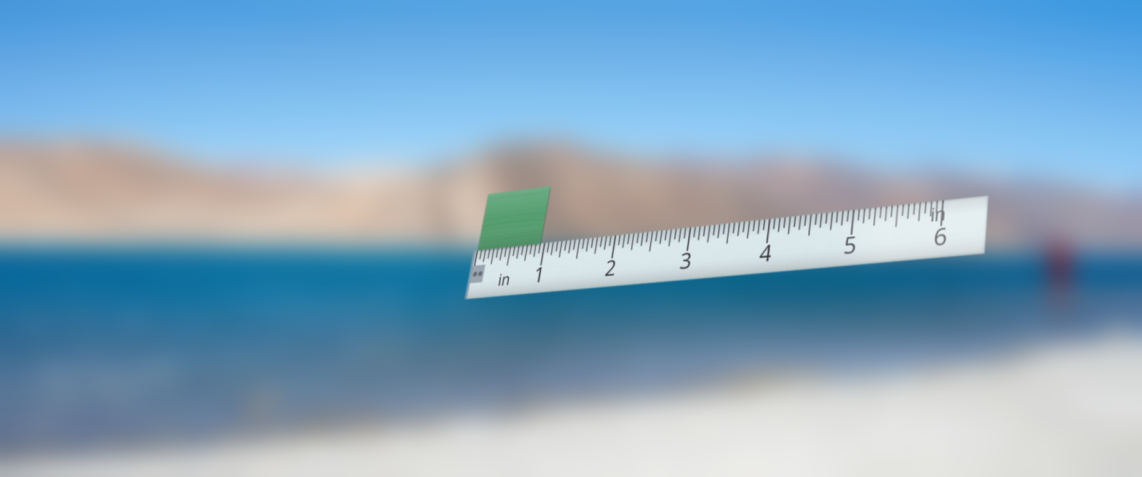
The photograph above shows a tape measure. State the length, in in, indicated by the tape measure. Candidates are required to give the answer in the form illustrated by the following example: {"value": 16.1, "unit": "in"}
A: {"value": 0.9375, "unit": "in"}
